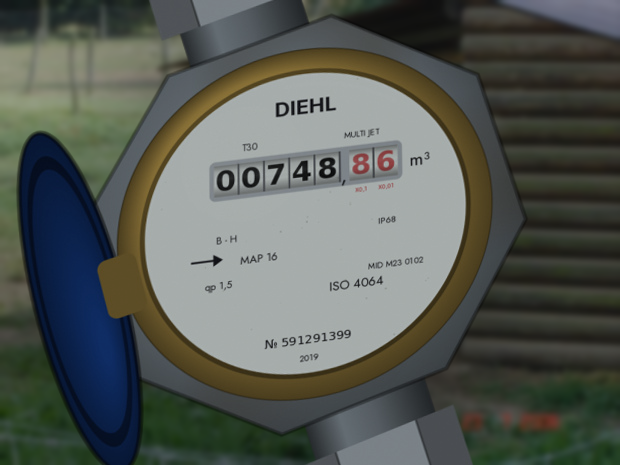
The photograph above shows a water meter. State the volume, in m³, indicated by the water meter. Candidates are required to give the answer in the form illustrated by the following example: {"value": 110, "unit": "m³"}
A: {"value": 748.86, "unit": "m³"}
